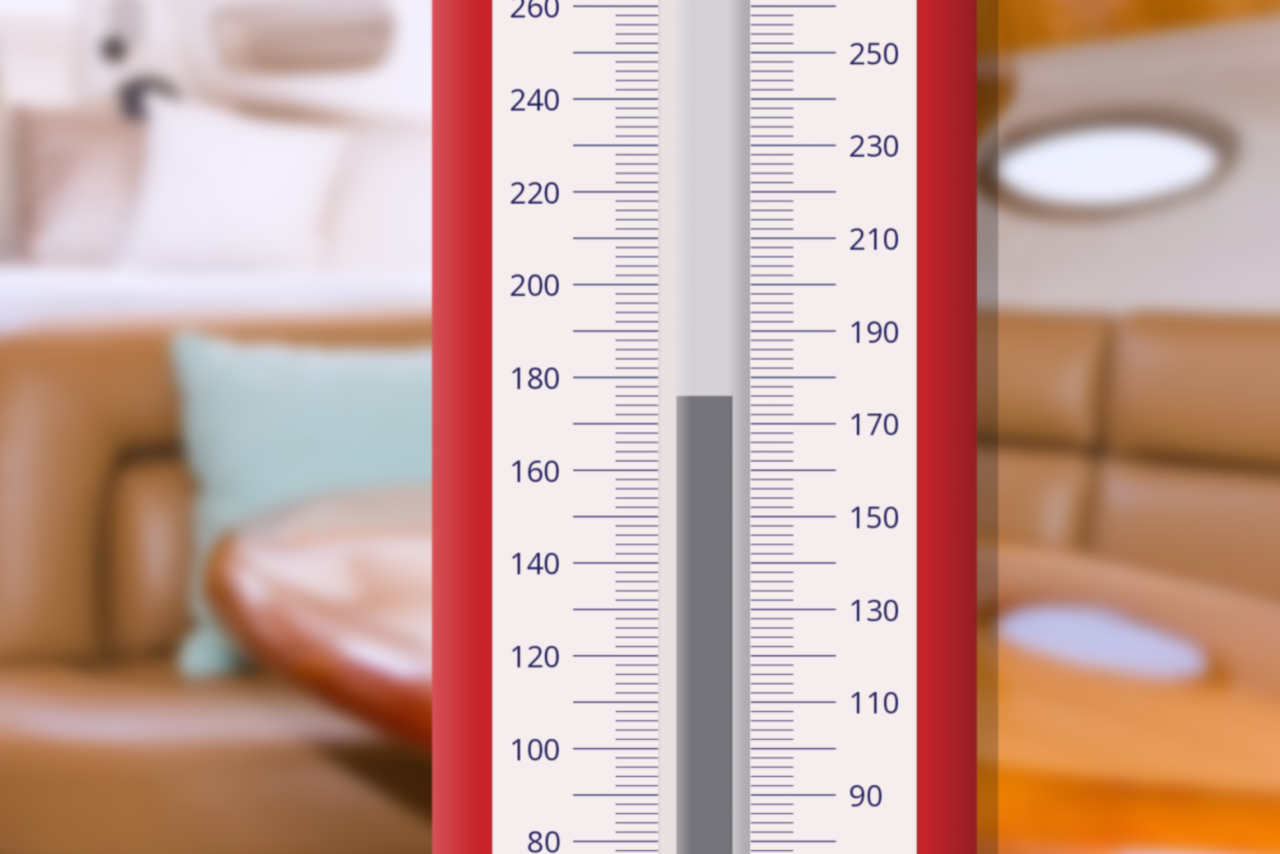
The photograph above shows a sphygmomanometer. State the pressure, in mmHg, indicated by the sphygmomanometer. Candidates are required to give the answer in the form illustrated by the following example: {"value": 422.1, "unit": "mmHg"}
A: {"value": 176, "unit": "mmHg"}
